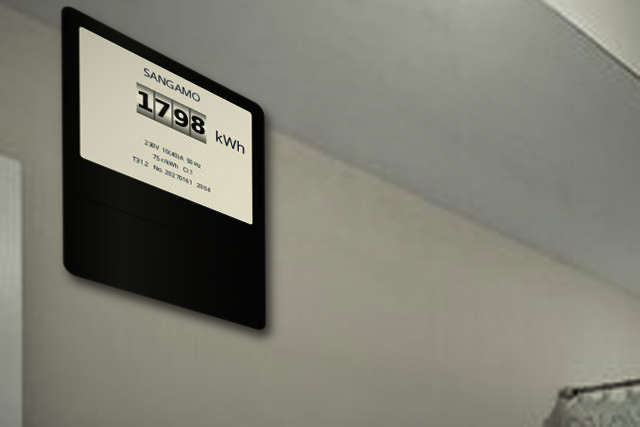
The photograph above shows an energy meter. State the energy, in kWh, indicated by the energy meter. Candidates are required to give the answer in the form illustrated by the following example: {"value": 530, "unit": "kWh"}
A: {"value": 1798, "unit": "kWh"}
